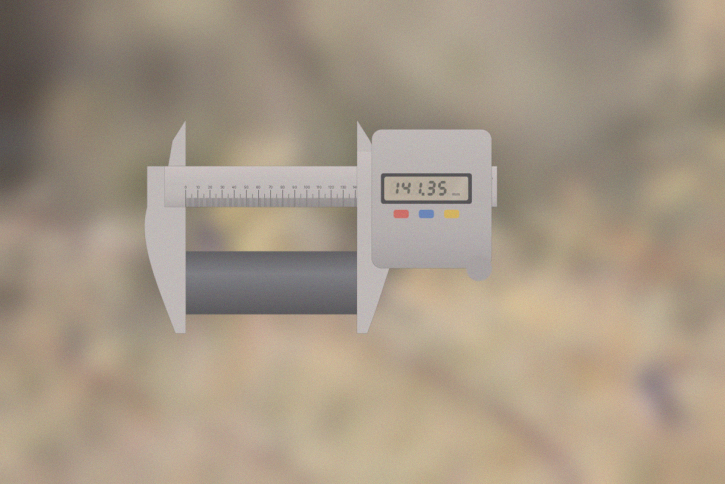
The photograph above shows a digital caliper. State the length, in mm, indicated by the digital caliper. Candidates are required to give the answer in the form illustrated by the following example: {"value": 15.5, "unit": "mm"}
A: {"value": 141.35, "unit": "mm"}
